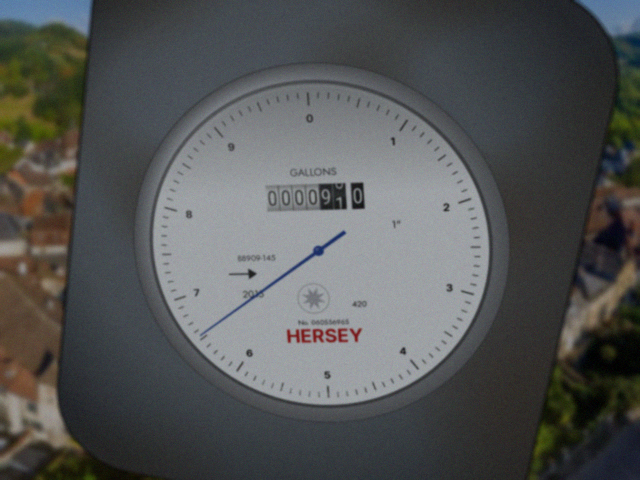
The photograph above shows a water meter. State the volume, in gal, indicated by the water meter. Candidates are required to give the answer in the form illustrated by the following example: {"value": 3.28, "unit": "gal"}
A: {"value": 906.5, "unit": "gal"}
